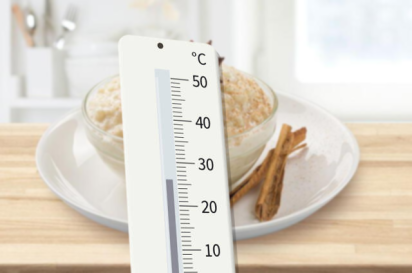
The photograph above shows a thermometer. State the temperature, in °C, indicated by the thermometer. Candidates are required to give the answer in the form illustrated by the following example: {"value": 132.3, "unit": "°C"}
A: {"value": 26, "unit": "°C"}
